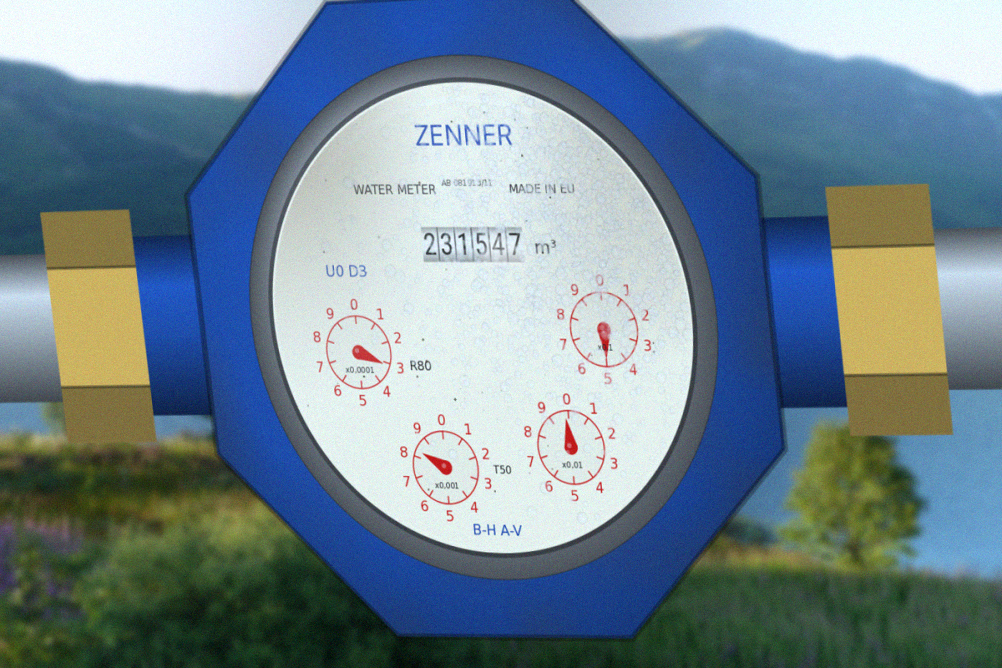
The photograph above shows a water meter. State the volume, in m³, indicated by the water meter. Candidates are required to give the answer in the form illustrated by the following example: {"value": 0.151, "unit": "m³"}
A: {"value": 231547.4983, "unit": "m³"}
